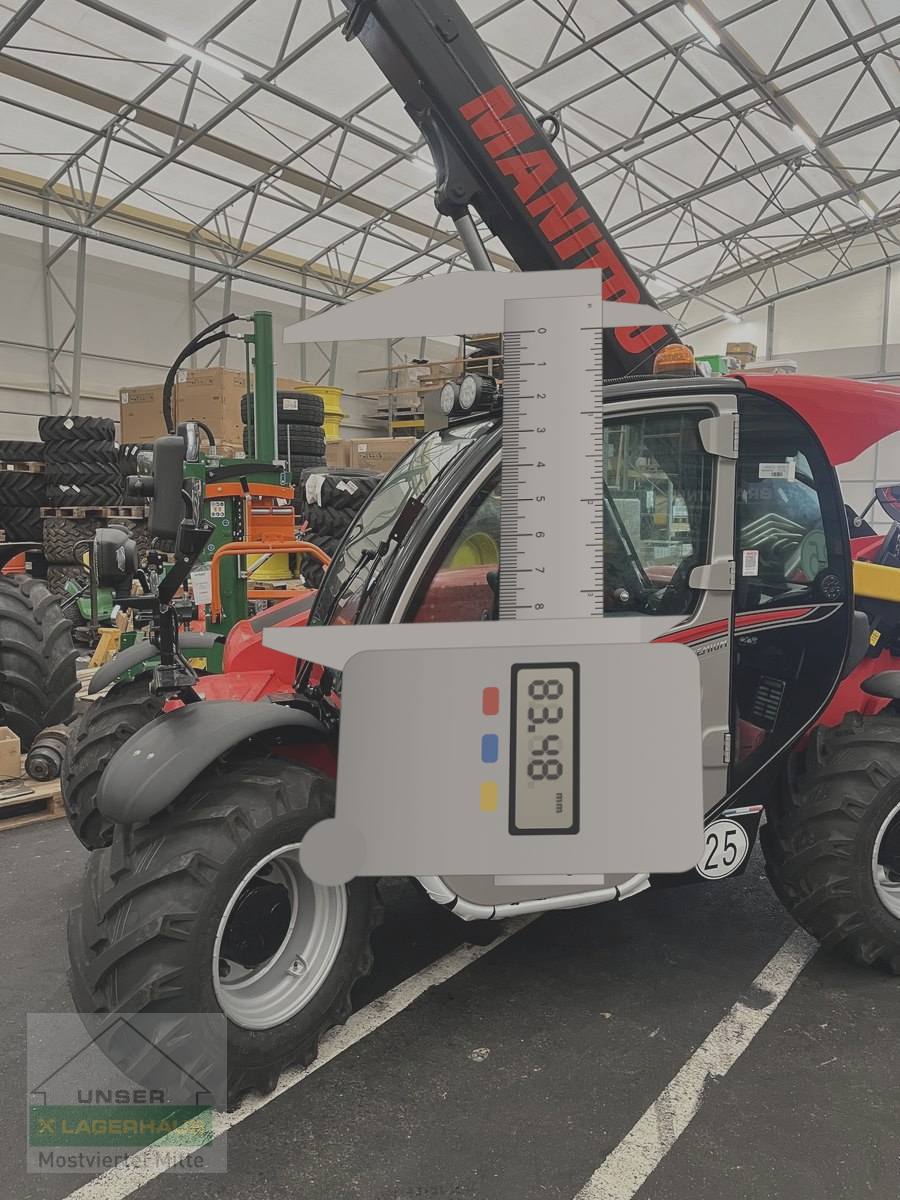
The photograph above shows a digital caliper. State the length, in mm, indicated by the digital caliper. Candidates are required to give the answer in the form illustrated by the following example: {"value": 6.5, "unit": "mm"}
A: {"value": 83.48, "unit": "mm"}
